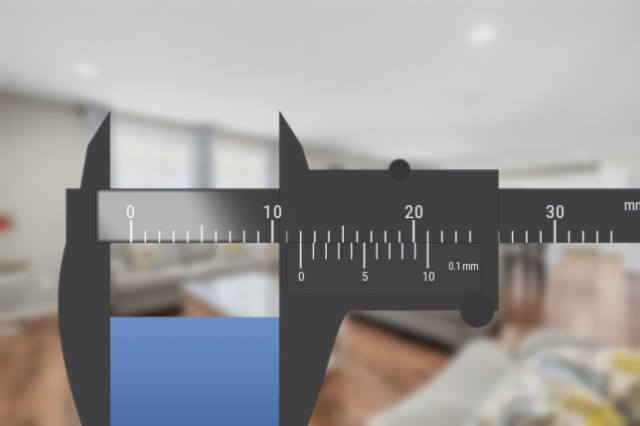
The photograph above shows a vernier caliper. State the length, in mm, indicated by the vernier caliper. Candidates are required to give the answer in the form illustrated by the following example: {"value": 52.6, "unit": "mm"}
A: {"value": 12.0, "unit": "mm"}
